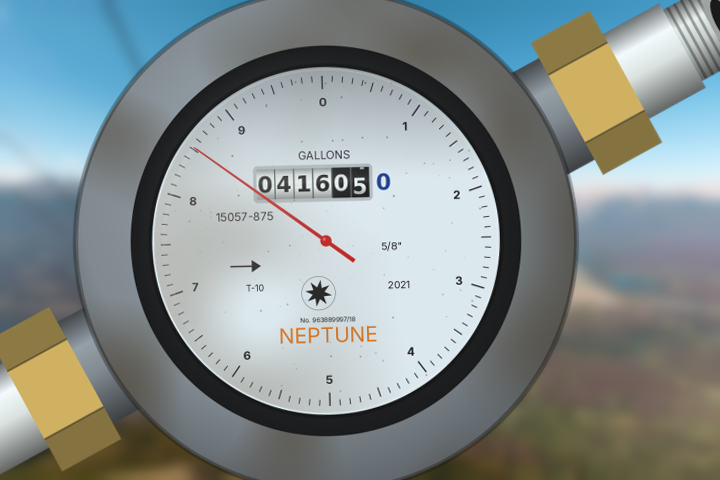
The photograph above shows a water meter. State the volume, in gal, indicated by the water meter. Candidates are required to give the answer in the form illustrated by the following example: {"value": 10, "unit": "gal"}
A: {"value": 416048.5, "unit": "gal"}
